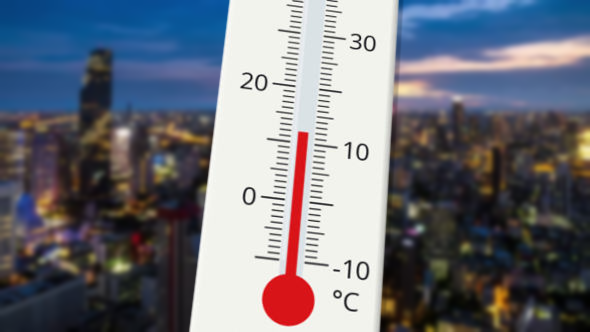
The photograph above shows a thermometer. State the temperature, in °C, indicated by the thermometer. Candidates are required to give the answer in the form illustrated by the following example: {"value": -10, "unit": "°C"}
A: {"value": 12, "unit": "°C"}
